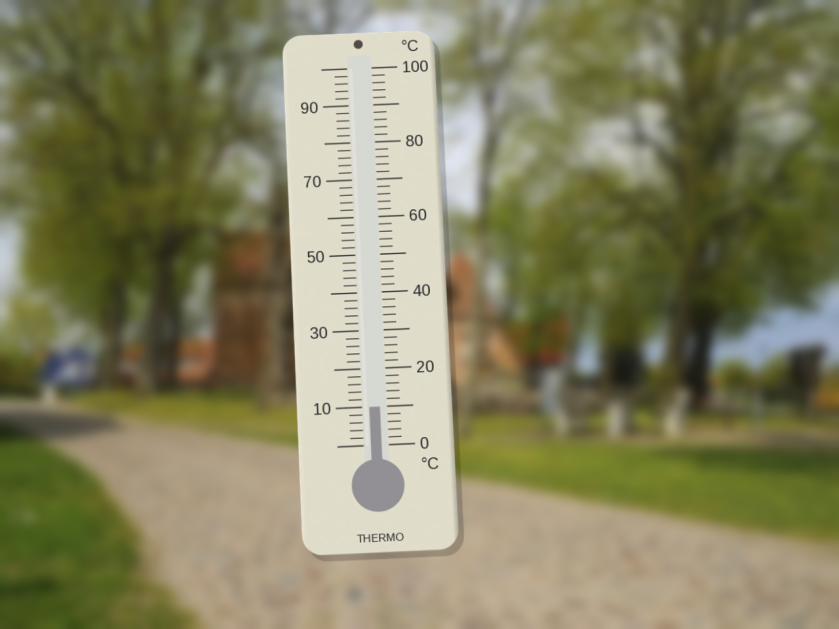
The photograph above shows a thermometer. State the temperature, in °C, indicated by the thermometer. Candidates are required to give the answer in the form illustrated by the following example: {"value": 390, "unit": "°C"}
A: {"value": 10, "unit": "°C"}
